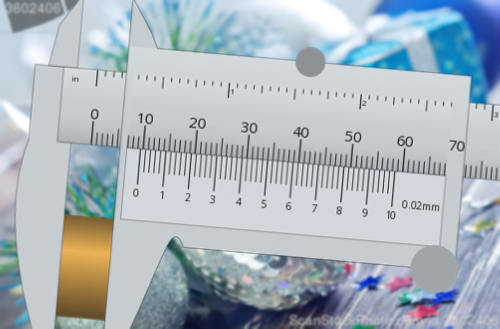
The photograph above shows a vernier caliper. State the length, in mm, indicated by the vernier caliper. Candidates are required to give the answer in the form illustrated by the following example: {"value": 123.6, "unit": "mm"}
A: {"value": 9.5, "unit": "mm"}
